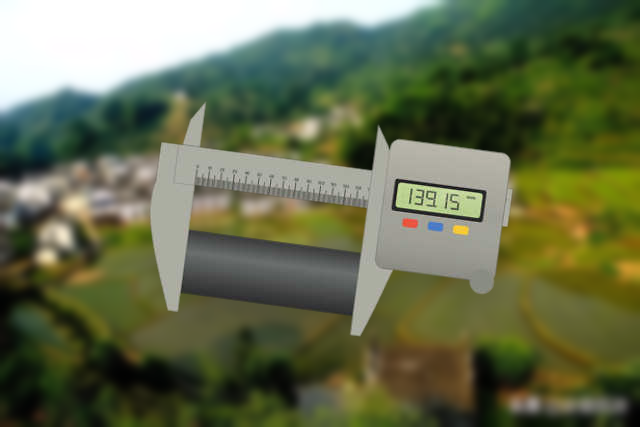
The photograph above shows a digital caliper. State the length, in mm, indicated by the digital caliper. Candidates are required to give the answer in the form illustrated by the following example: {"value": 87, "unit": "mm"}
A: {"value": 139.15, "unit": "mm"}
